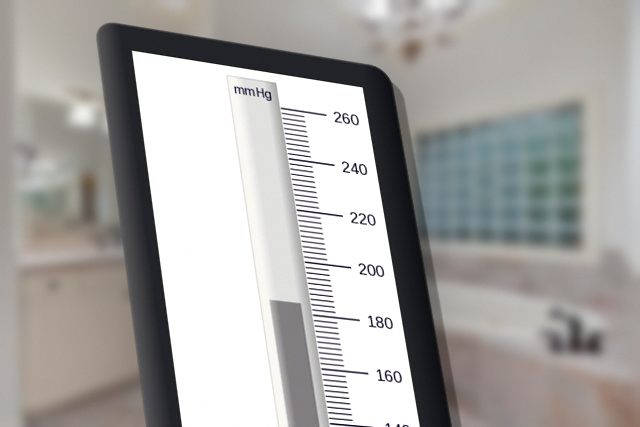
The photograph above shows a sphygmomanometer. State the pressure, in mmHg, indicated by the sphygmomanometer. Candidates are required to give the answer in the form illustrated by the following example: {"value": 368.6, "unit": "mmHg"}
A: {"value": 184, "unit": "mmHg"}
